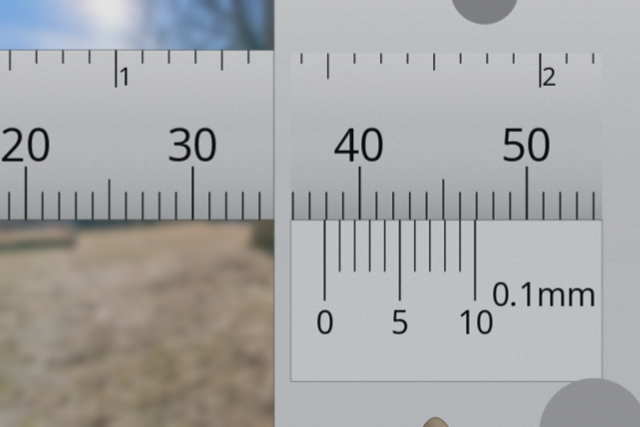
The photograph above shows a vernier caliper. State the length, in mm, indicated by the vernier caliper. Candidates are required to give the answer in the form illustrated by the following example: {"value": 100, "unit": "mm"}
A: {"value": 37.9, "unit": "mm"}
